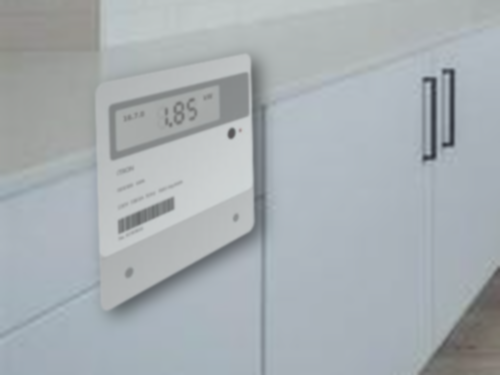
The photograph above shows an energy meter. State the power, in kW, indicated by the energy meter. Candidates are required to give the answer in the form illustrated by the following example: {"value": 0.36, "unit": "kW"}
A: {"value": 1.85, "unit": "kW"}
